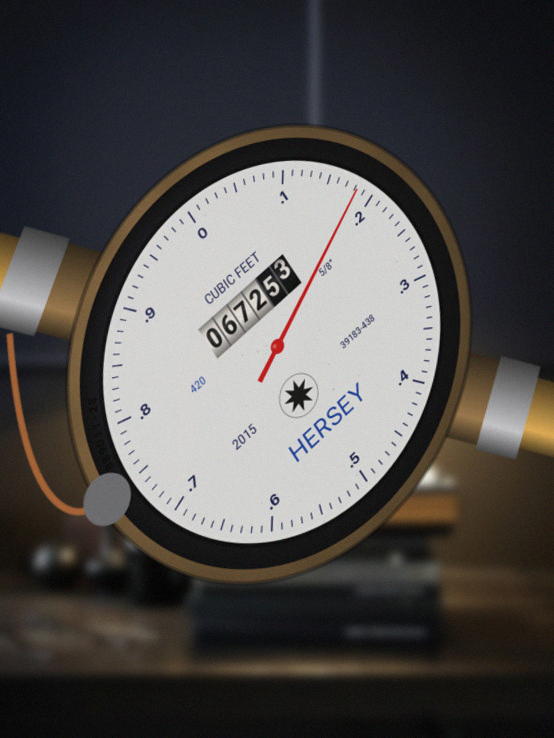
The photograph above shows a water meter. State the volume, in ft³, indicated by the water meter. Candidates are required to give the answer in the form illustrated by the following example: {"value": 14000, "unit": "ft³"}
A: {"value": 67253.18, "unit": "ft³"}
